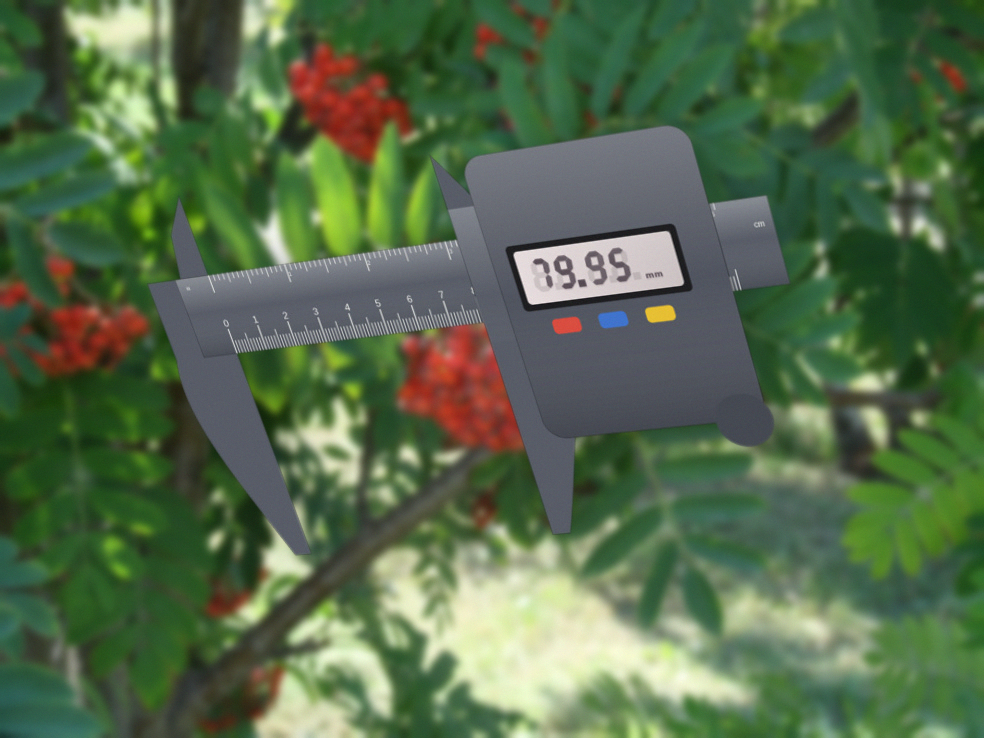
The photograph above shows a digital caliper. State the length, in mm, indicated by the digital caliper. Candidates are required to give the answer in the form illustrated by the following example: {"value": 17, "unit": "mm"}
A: {"value": 79.95, "unit": "mm"}
